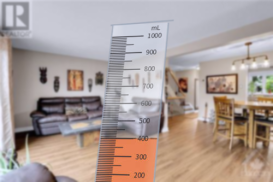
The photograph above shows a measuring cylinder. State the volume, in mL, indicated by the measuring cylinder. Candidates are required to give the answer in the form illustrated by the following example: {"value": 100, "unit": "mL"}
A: {"value": 400, "unit": "mL"}
